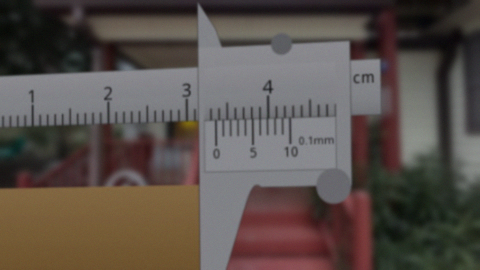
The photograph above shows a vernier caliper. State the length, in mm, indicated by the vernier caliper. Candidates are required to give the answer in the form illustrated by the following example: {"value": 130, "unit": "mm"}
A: {"value": 33.6, "unit": "mm"}
